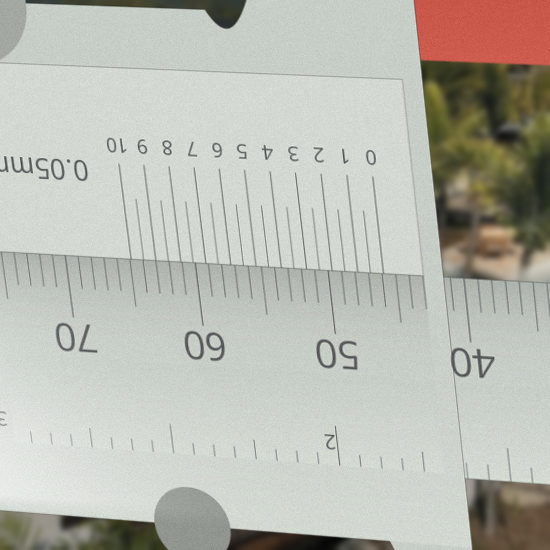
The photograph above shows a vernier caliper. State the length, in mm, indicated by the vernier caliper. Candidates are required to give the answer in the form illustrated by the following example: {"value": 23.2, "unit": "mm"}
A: {"value": 45.9, "unit": "mm"}
